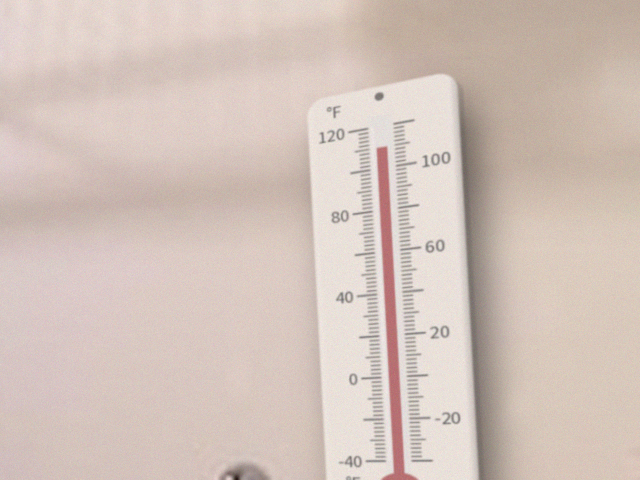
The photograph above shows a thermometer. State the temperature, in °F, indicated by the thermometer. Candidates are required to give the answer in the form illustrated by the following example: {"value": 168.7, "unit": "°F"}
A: {"value": 110, "unit": "°F"}
